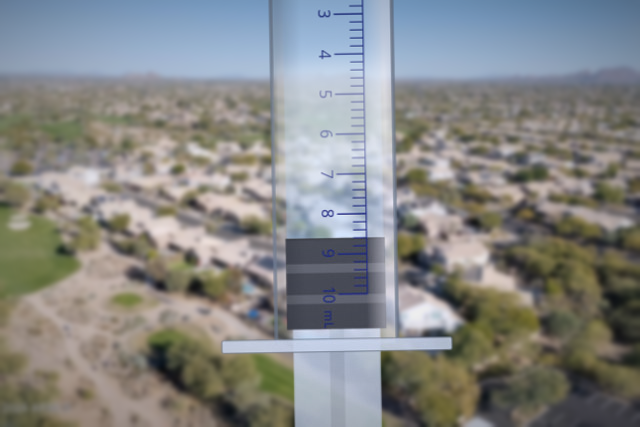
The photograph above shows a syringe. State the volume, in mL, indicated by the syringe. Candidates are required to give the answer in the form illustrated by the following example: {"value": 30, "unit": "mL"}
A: {"value": 8.6, "unit": "mL"}
